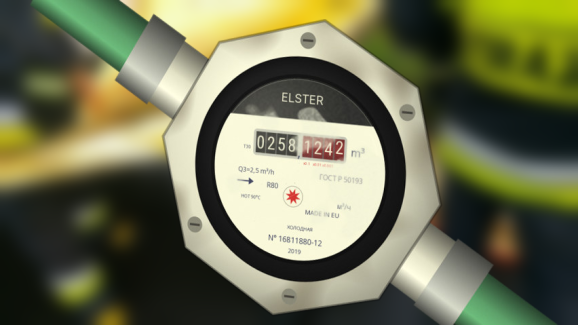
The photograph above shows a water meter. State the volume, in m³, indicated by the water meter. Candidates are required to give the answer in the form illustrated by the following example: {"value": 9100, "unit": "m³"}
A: {"value": 258.1242, "unit": "m³"}
